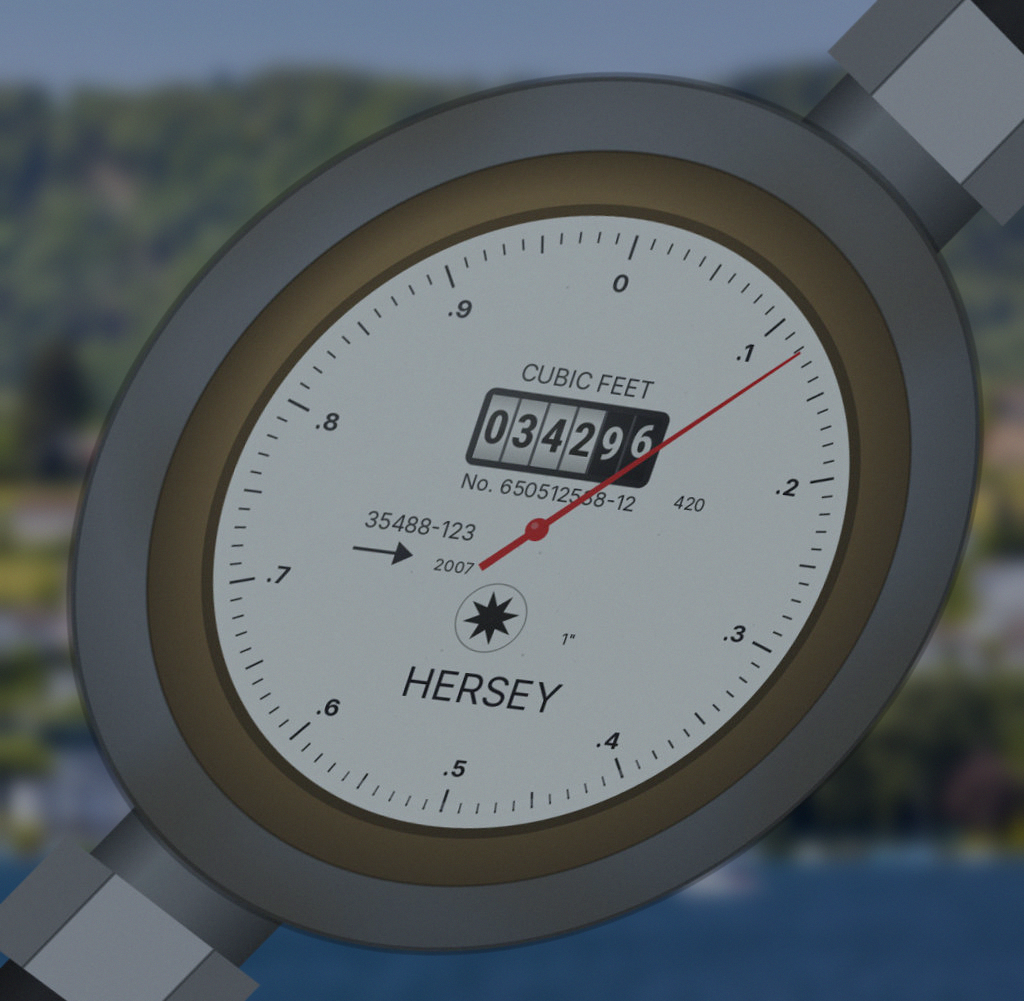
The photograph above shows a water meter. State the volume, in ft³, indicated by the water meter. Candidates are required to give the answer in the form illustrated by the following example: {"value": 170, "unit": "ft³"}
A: {"value": 34296.12, "unit": "ft³"}
